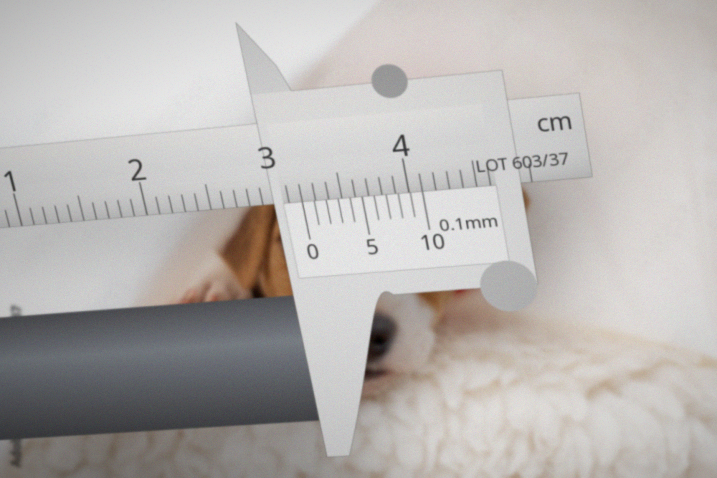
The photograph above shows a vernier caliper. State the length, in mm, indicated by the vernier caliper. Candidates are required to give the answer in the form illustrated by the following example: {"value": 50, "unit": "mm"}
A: {"value": 32.0, "unit": "mm"}
